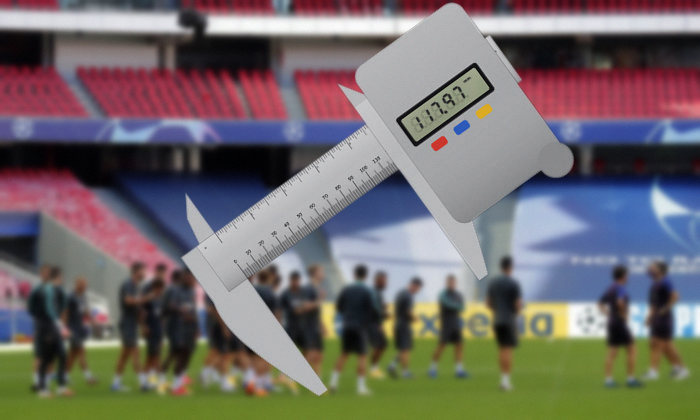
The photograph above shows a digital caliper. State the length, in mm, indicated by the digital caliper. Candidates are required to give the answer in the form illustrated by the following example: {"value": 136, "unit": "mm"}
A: {"value": 117.97, "unit": "mm"}
